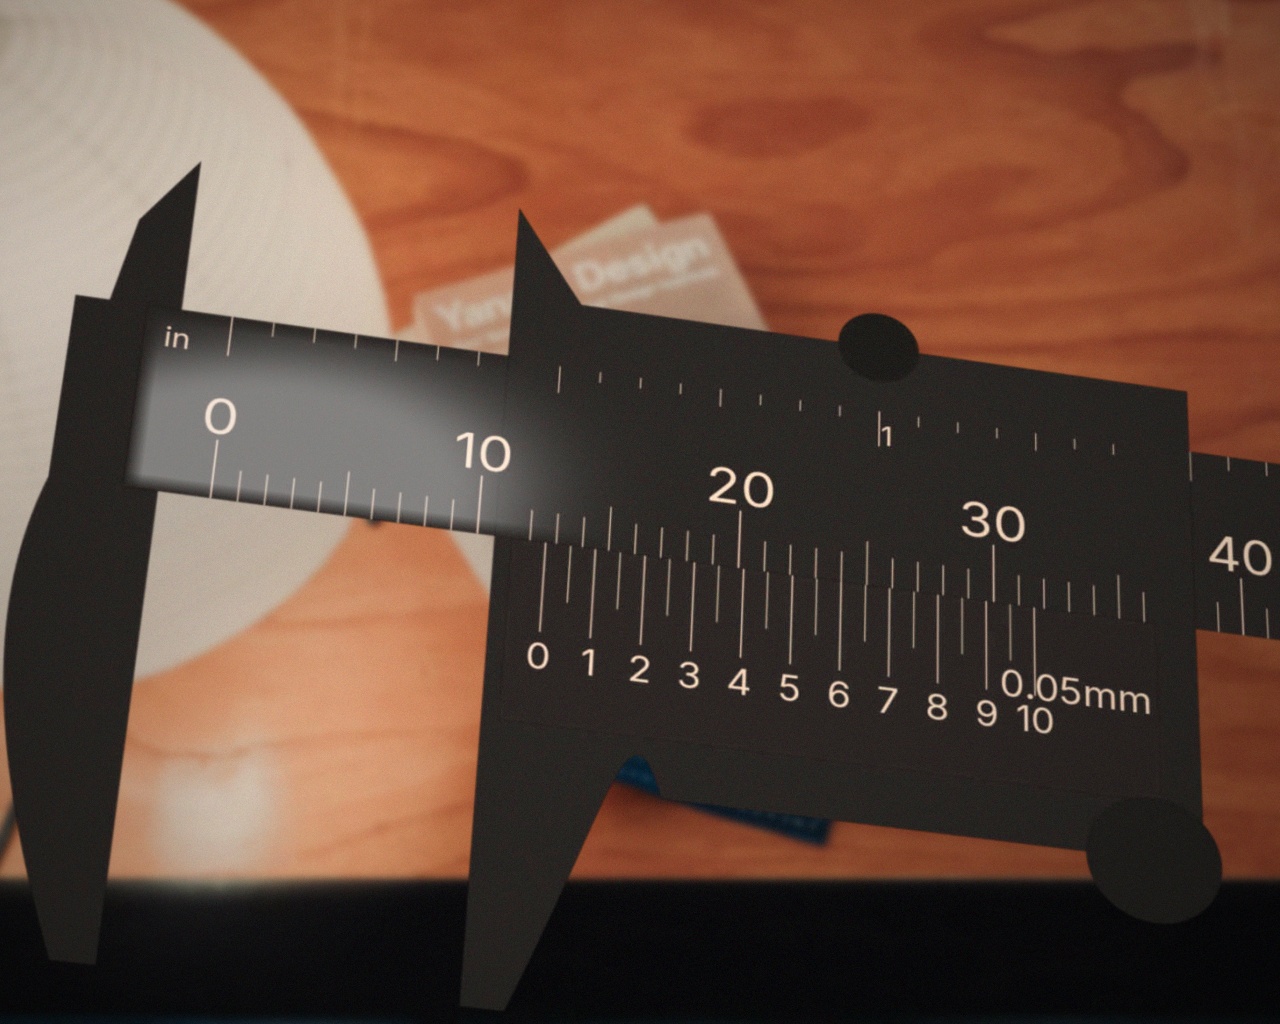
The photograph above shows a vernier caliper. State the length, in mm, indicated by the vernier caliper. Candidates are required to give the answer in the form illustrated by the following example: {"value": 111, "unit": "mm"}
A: {"value": 12.6, "unit": "mm"}
